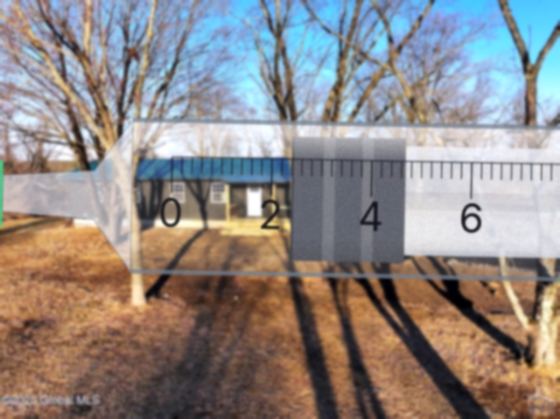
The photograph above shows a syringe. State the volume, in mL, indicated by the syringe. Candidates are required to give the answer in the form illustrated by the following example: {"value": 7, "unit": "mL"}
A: {"value": 2.4, "unit": "mL"}
